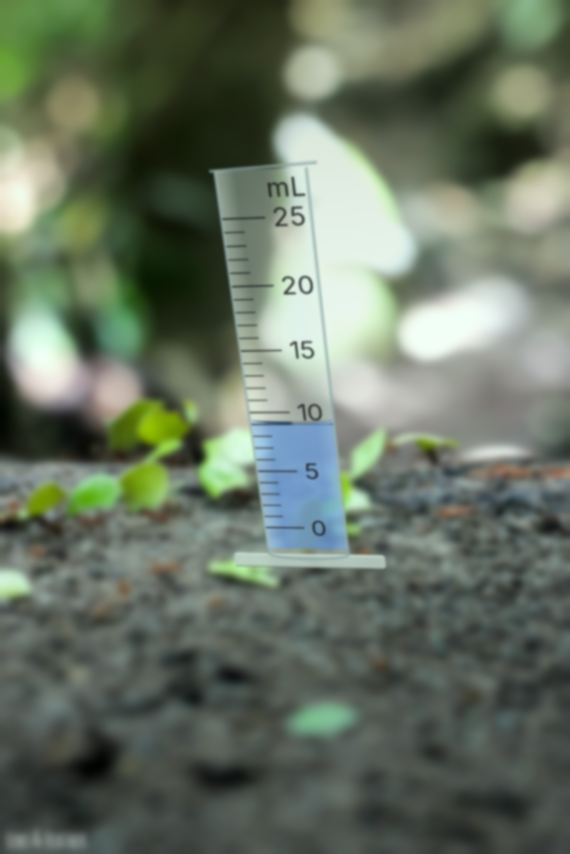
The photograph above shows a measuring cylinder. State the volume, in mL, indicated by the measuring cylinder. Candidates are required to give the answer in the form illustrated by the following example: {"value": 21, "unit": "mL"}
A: {"value": 9, "unit": "mL"}
